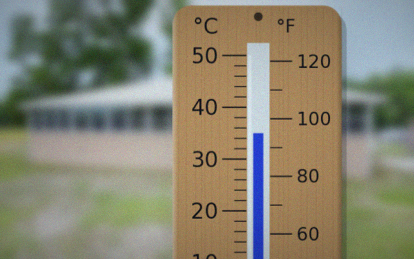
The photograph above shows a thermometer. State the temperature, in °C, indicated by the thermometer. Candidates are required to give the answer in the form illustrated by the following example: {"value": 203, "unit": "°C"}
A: {"value": 35, "unit": "°C"}
